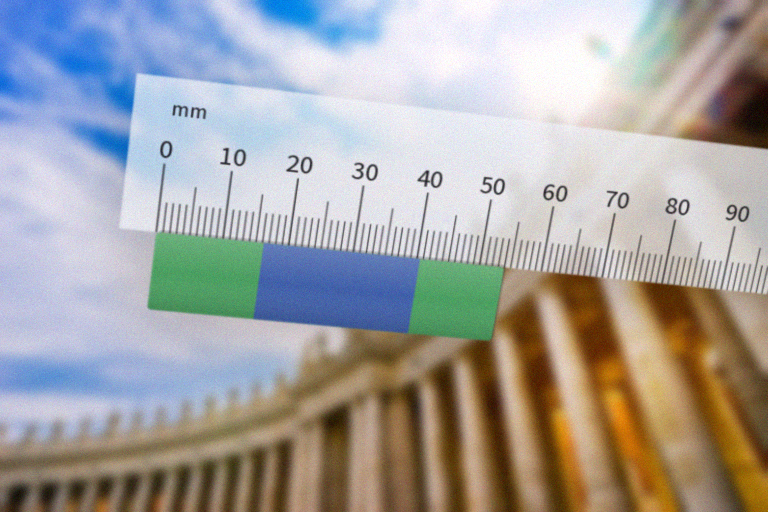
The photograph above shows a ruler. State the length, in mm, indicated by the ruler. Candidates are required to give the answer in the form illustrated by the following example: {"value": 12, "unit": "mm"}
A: {"value": 54, "unit": "mm"}
